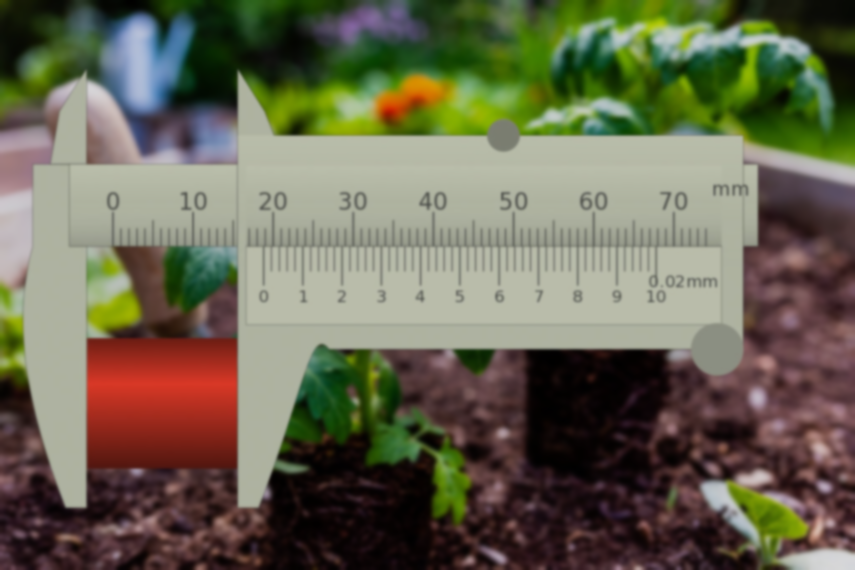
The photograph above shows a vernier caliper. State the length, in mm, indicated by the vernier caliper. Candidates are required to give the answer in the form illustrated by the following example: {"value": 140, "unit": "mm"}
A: {"value": 18.8, "unit": "mm"}
